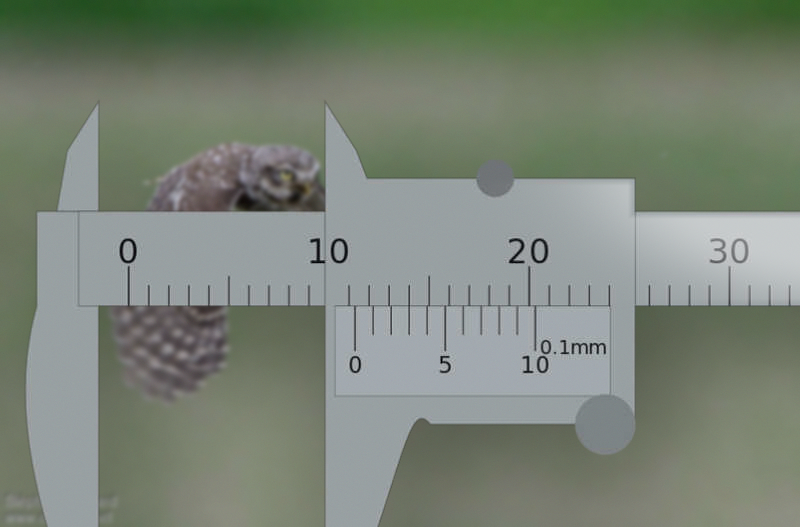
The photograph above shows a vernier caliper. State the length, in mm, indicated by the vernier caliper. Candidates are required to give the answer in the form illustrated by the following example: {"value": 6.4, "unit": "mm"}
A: {"value": 11.3, "unit": "mm"}
